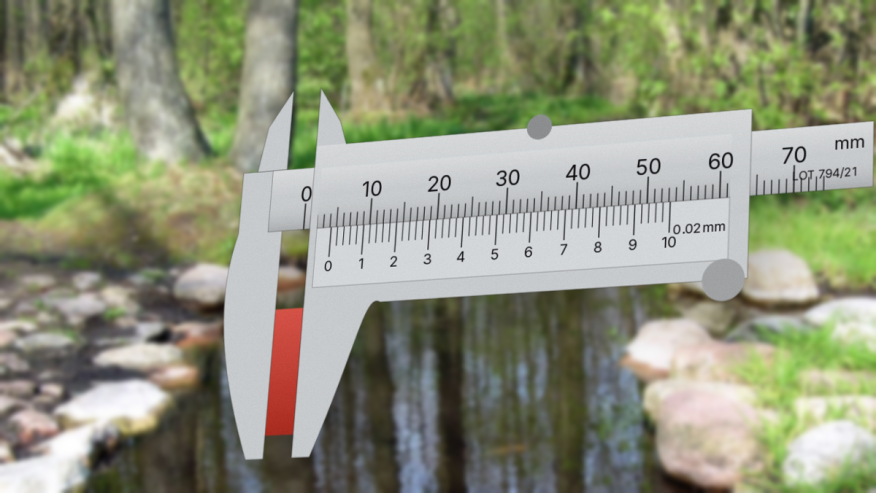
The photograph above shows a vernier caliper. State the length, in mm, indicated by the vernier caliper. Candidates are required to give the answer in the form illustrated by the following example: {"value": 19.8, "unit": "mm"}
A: {"value": 4.2, "unit": "mm"}
